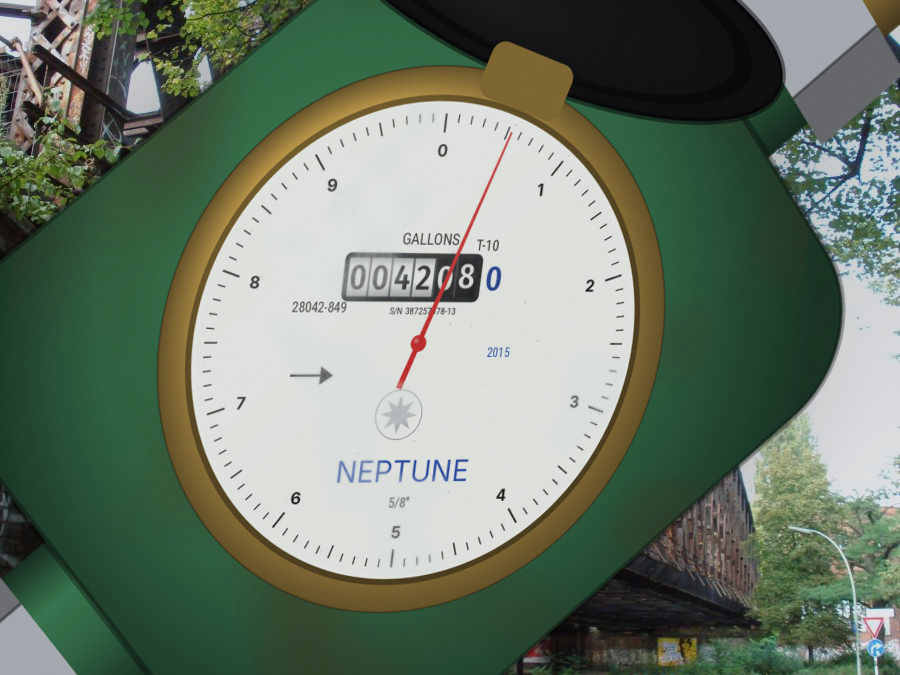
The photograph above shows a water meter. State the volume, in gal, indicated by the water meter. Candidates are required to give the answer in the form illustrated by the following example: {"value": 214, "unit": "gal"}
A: {"value": 42080.5, "unit": "gal"}
